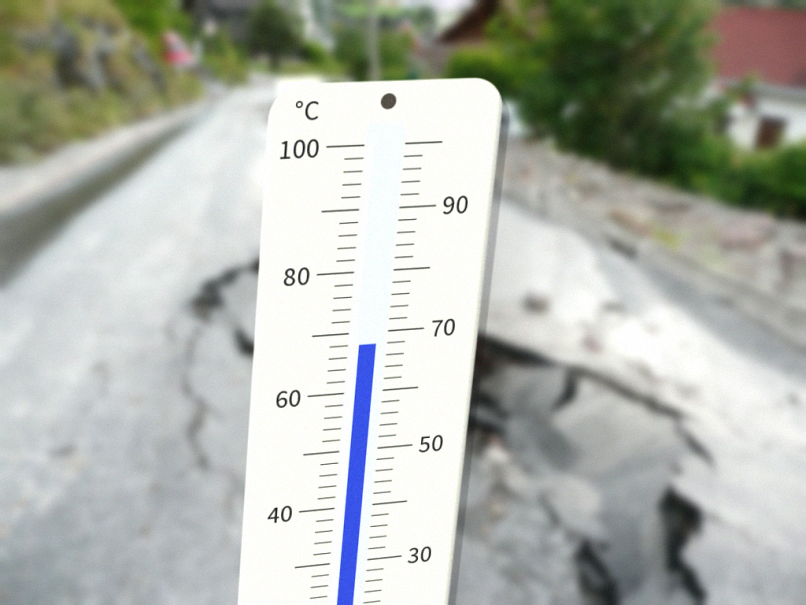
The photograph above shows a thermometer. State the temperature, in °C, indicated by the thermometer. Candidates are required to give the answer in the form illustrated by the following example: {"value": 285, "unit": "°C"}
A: {"value": 68, "unit": "°C"}
